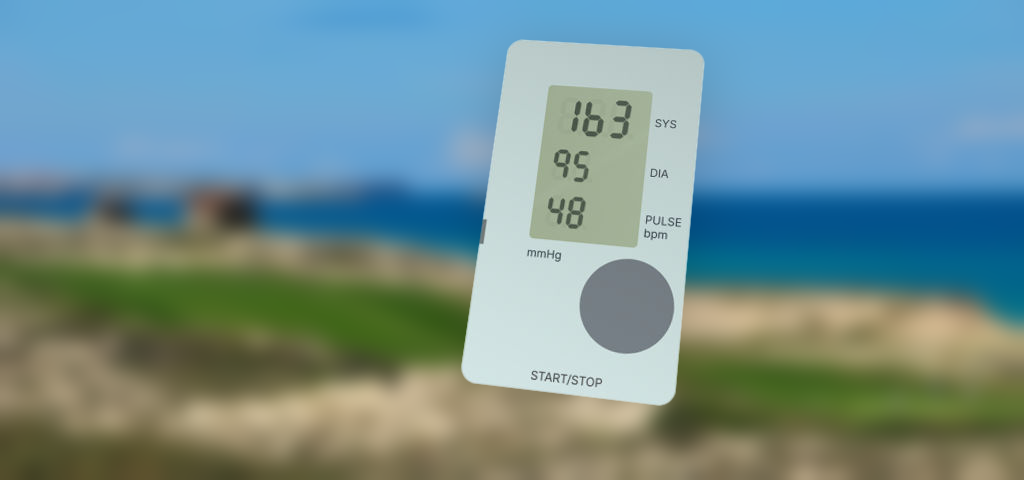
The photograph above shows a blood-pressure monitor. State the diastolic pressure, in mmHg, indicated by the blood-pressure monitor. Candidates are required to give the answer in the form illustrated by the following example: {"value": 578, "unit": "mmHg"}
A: {"value": 95, "unit": "mmHg"}
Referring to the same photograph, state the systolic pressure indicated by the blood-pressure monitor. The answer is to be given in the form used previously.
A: {"value": 163, "unit": "mmHg"}
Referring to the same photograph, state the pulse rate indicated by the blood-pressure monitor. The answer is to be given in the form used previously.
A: {"value": 48, "unit": "bpm"}
